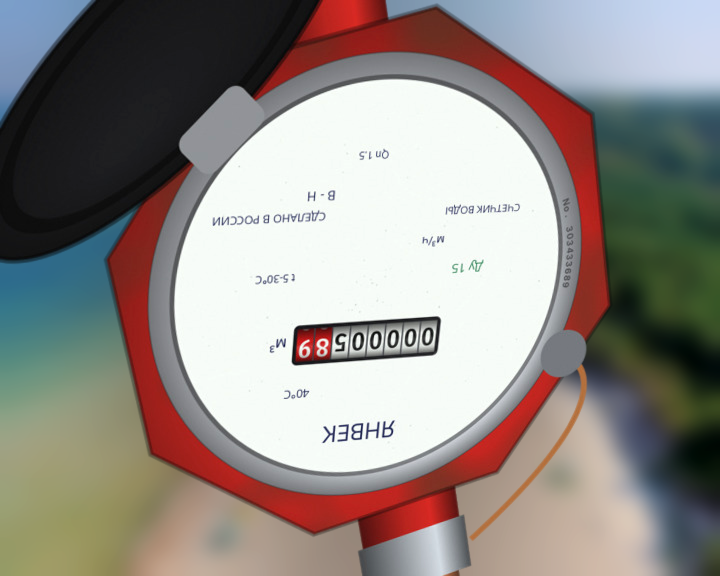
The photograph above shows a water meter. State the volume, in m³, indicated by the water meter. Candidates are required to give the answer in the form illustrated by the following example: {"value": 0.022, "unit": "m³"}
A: {"value": 5.89, "unit": "m³"}
